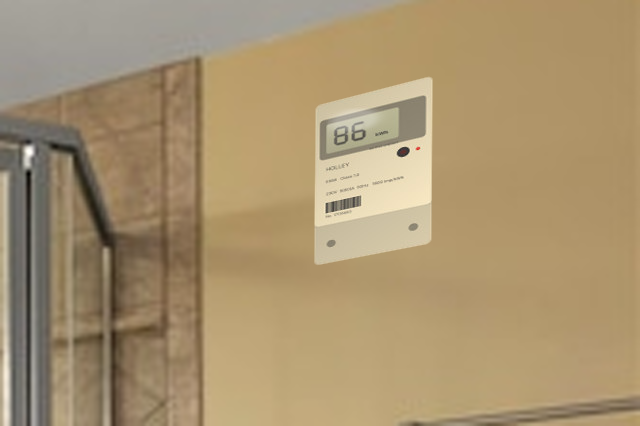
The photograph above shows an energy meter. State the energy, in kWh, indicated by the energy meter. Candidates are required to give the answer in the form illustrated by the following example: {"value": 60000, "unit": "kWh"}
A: {"value": 86, "unit": "kWh"}
